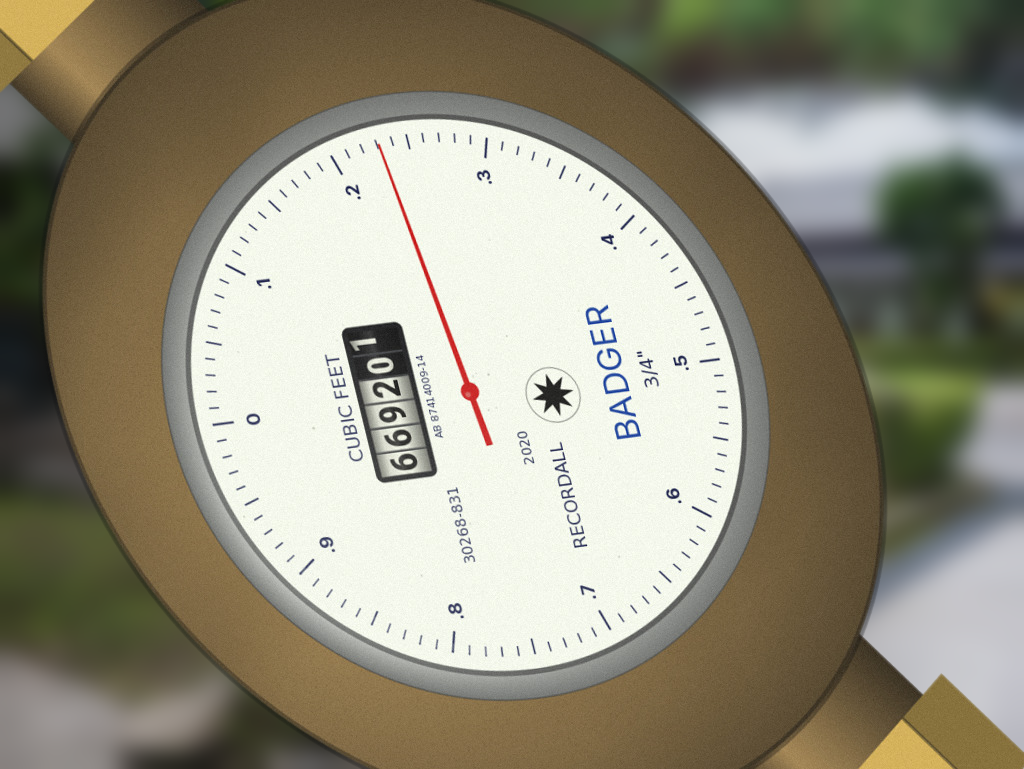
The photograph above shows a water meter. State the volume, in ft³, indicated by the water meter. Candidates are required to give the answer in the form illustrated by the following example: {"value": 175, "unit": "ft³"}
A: {"value": 669201.23, "unit": "ft³"}
